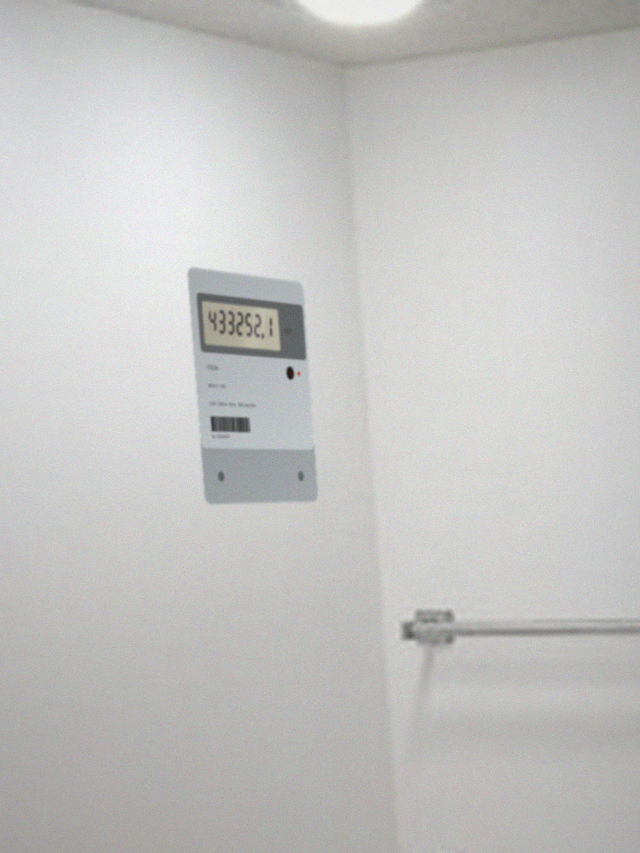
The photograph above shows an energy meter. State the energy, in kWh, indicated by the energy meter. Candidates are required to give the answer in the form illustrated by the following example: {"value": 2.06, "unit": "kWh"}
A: {"value": 433252.1, "unit": "kWh"}
